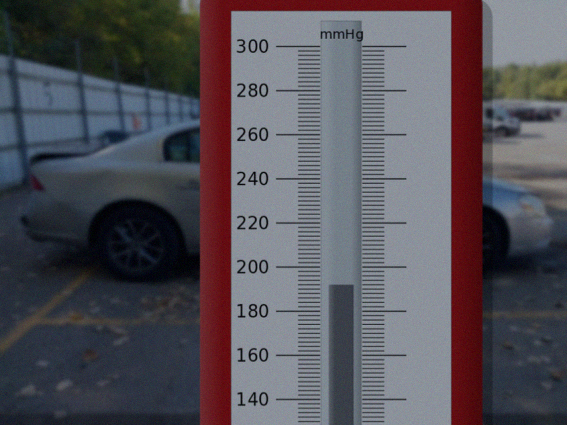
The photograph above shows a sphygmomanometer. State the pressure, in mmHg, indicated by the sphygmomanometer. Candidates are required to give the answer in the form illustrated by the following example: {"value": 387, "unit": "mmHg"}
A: {"value": 192, "unit": "mmHg"}
